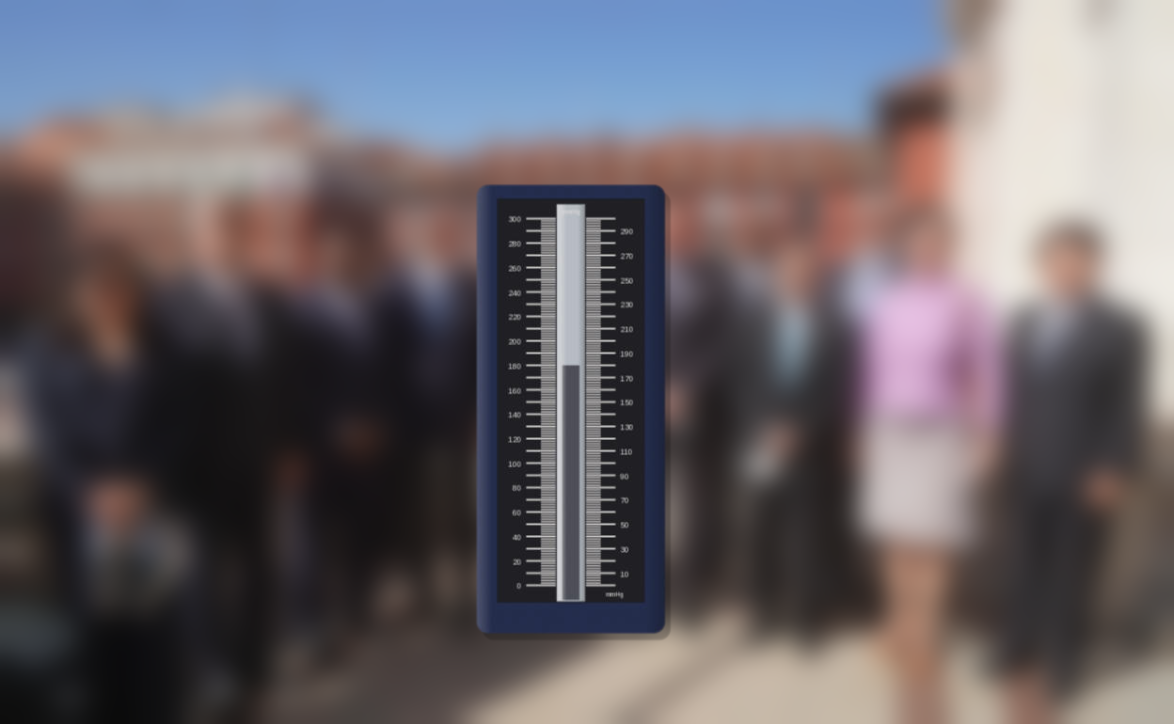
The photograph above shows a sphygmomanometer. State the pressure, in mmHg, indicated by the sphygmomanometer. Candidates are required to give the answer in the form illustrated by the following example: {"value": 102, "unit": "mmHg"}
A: {"value": 180, "unit": "mmHg"}
